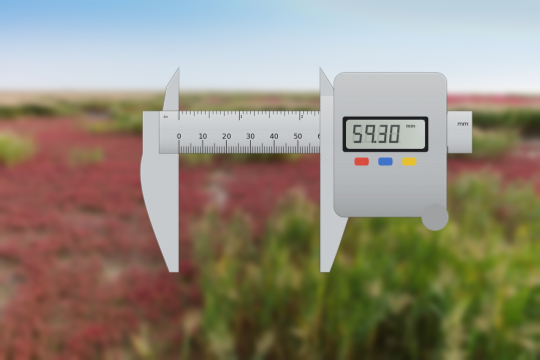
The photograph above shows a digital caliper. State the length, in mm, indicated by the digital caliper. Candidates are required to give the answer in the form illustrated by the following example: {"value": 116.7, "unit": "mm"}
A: {"value": 59.30, "unit": "mm"}
